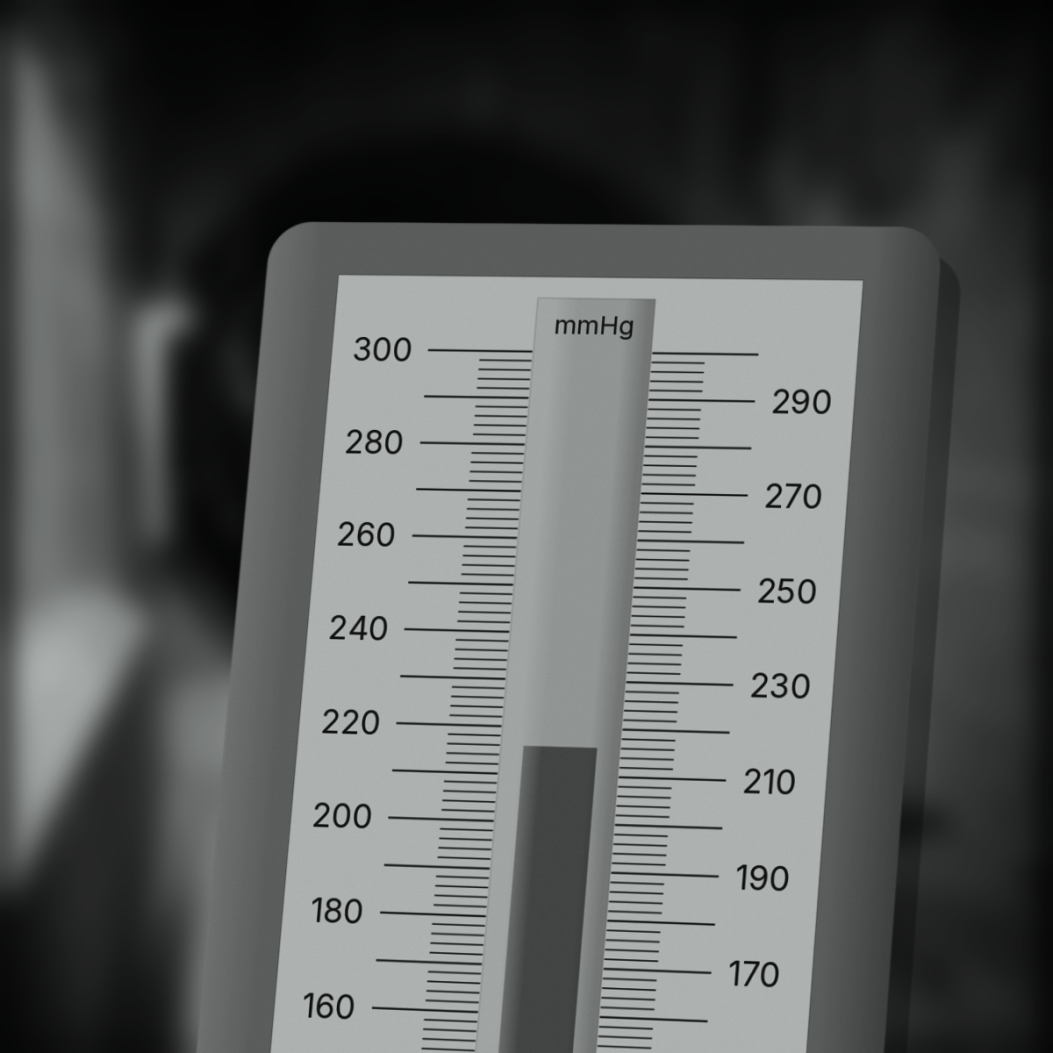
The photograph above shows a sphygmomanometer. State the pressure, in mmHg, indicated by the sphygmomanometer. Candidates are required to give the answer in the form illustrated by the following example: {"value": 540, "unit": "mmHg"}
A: {"value": 216, "unit": "mmHg"}
